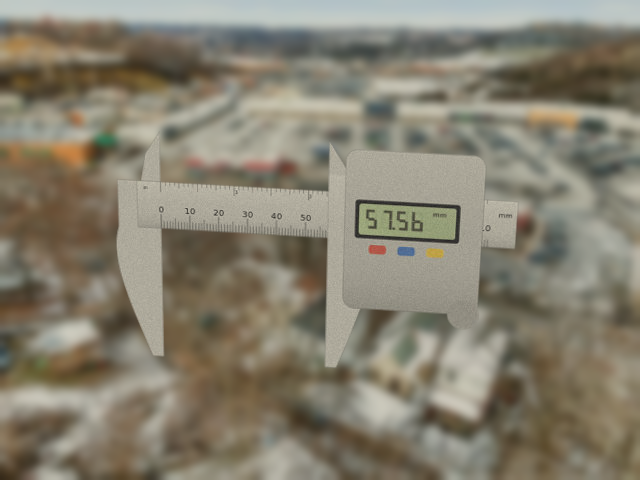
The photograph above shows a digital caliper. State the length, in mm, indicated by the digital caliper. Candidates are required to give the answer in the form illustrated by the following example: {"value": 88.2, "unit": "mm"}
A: {"value": 57.56, "unit": "mm"}
